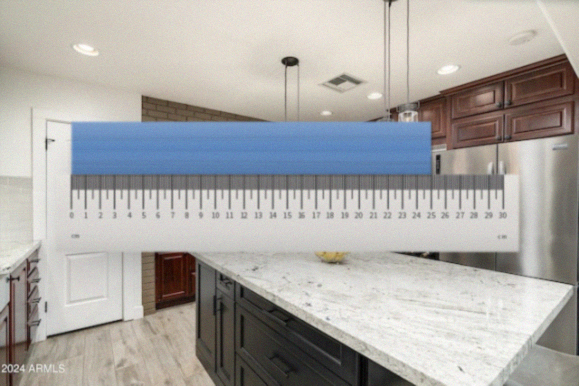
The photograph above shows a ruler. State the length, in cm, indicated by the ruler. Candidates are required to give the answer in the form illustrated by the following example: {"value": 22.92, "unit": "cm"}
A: {"value": 25, "unit": "cm"}
